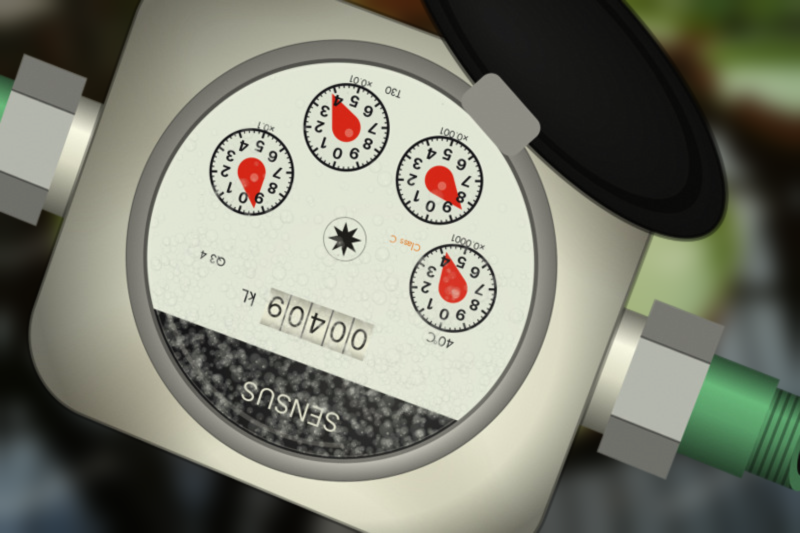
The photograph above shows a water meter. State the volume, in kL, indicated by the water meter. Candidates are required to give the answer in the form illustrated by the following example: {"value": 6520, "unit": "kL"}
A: {"value": 408.9384, "unit": "kL"}
